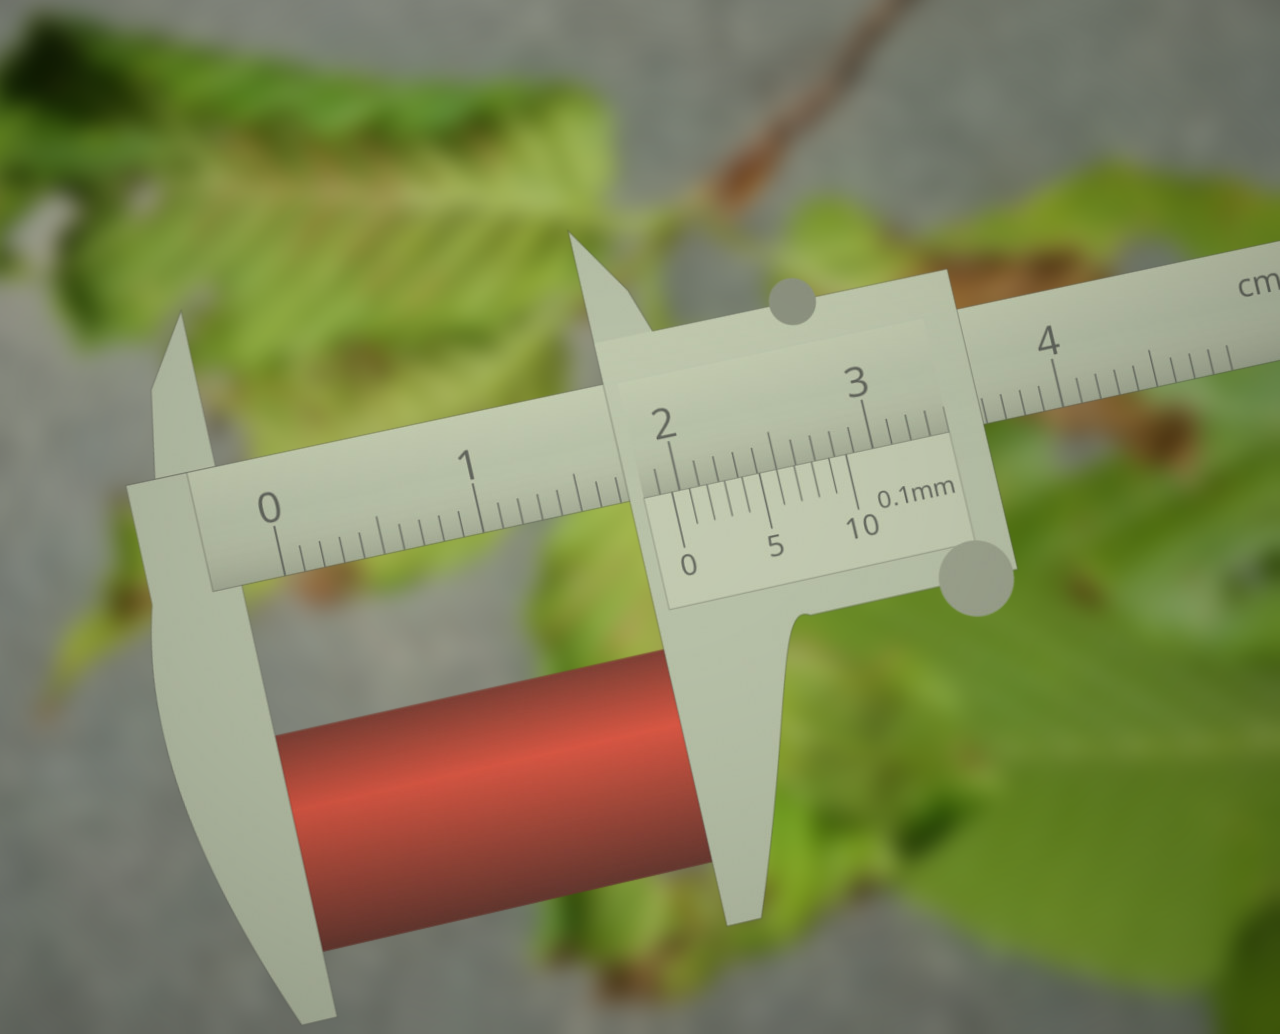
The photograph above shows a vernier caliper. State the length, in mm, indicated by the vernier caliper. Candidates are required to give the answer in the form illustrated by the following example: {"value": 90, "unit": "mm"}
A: {"value": 19.6, "unit": "mm"}
